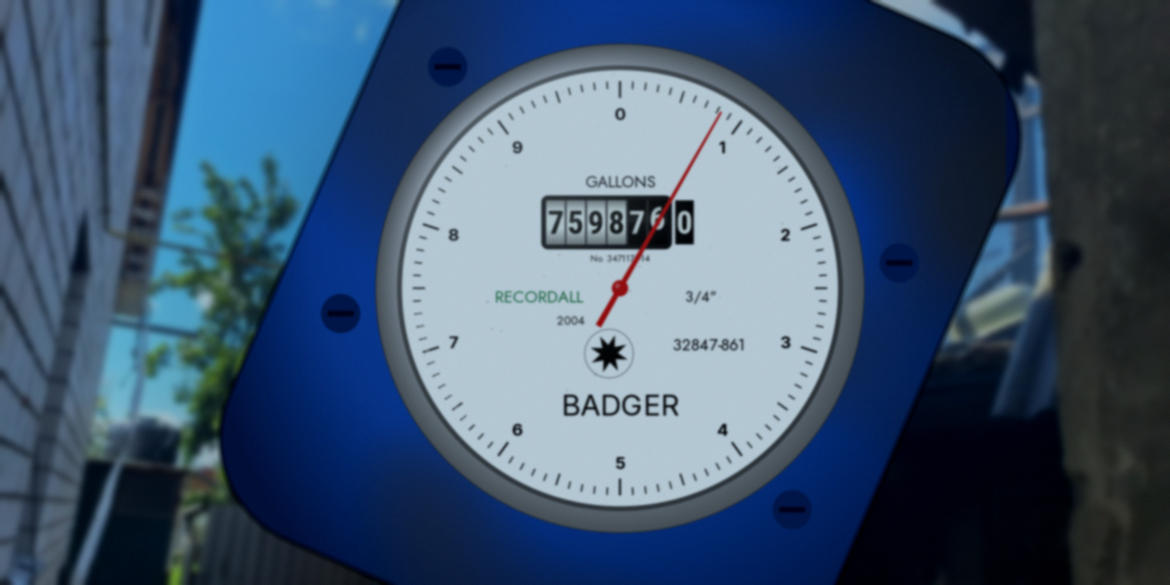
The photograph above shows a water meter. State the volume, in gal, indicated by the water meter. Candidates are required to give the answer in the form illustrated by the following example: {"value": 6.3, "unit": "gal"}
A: {"value": 7598760.8, "unit": "gal"}
